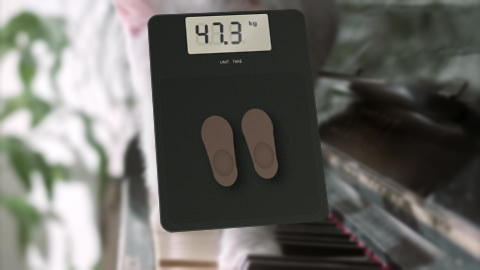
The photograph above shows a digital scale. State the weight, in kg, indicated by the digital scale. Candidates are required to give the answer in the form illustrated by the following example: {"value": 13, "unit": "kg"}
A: {"value": 47.3, "unit": "kg"}
